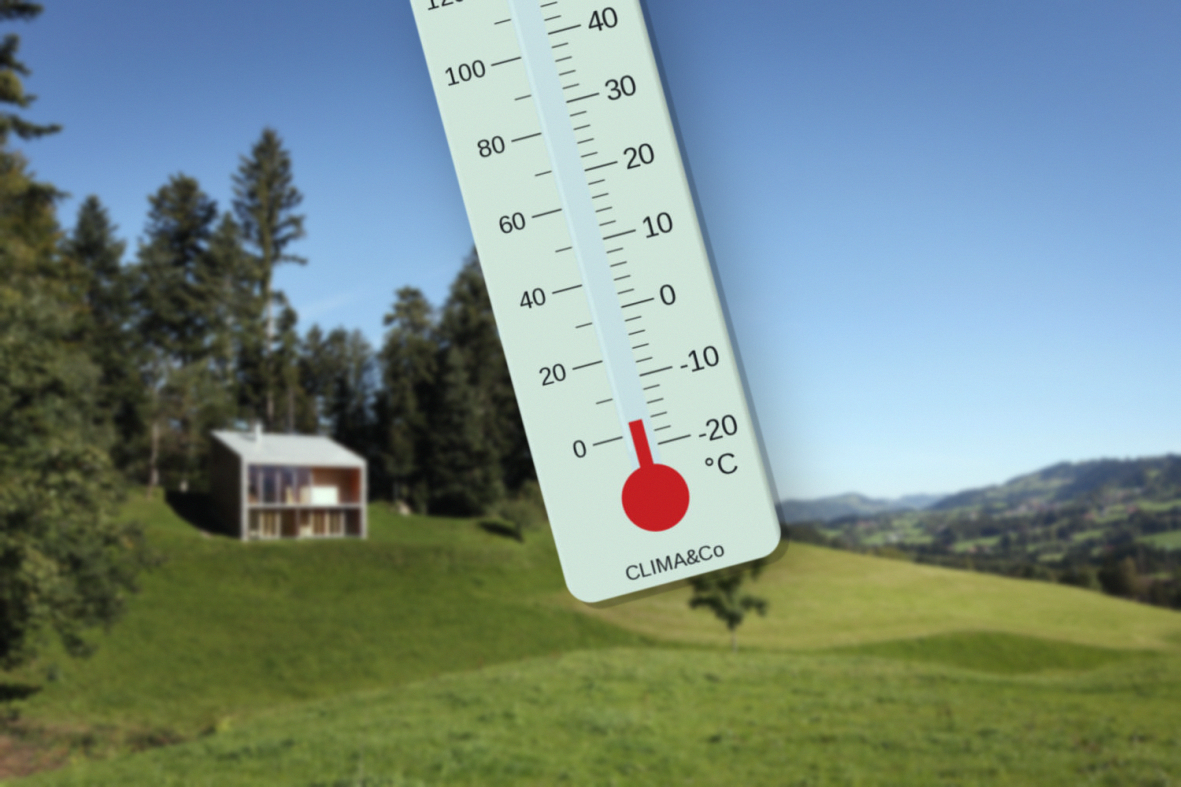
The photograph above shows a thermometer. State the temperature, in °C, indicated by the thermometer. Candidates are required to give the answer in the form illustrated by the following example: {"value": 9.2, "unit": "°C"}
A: {"value": -16, "unit": "°C"}
